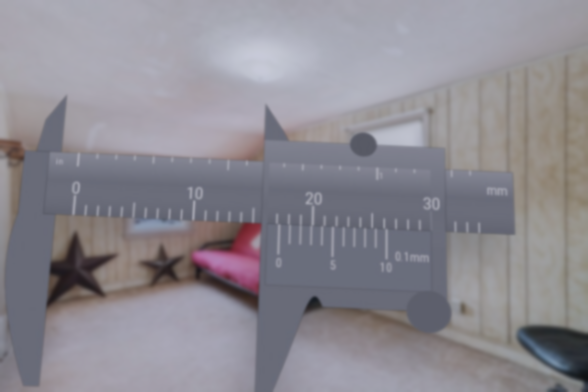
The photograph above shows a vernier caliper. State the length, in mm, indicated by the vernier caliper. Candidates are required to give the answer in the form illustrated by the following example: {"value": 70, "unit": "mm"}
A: {"value": 17.2, "unit": "mm"}
